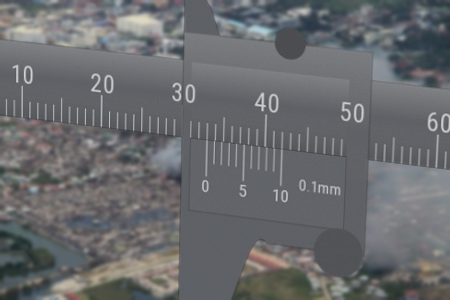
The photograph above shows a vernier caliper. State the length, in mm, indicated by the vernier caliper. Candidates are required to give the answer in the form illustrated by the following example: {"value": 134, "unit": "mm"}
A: {"value": 33.0, "unit": "mm"}
